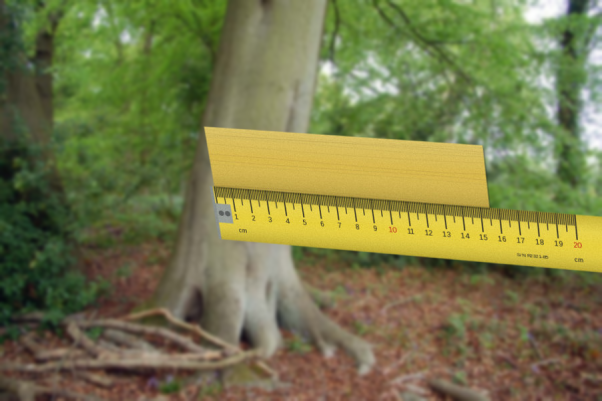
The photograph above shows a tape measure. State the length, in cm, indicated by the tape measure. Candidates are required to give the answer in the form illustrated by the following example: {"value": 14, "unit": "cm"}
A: {"value": 15.5, "unit": "cm"}
